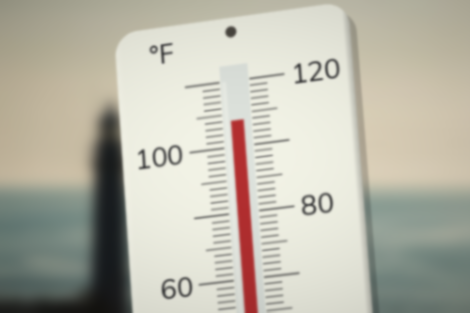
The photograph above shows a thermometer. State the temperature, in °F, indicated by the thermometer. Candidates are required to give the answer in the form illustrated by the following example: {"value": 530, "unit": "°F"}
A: {"value": 108, "unit": "°F"}
